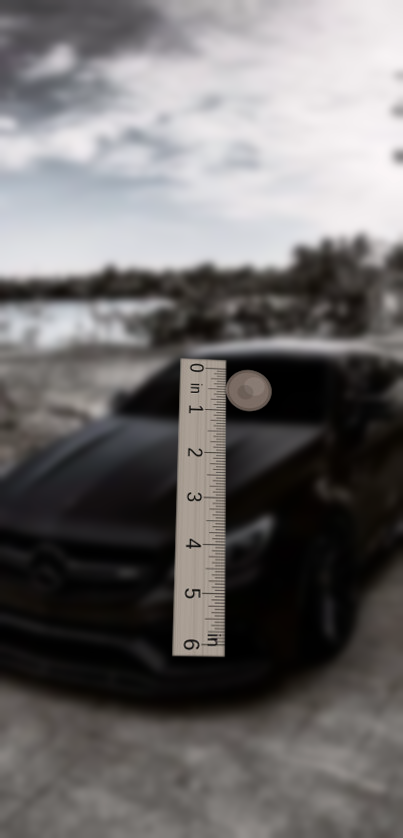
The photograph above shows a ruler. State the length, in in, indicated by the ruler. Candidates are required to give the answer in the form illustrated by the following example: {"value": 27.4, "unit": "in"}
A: {"value": 1, "unit": "in"}
